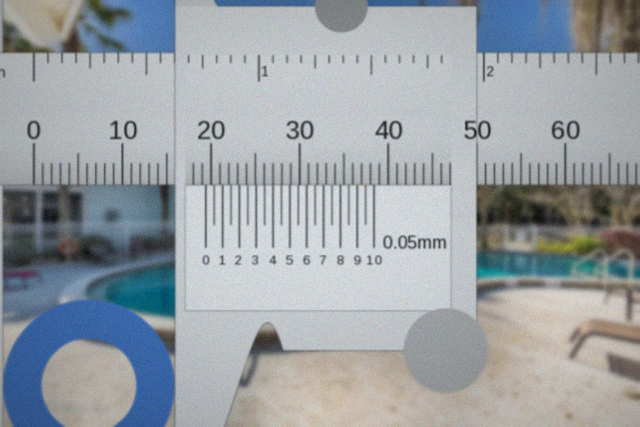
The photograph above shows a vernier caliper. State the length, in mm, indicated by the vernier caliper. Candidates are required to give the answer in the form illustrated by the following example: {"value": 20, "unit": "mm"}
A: {"value": 19.4, "unit": "mm"}
